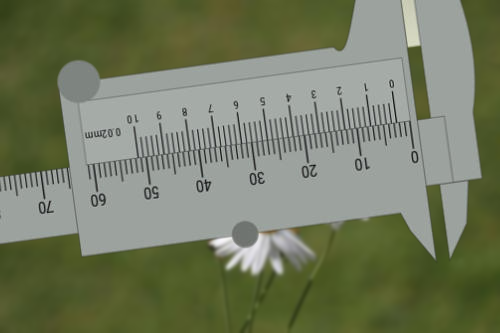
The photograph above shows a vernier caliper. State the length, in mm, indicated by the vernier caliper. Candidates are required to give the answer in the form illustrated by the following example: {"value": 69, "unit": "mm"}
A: {"value": 2.5, "unit": "mm"}
